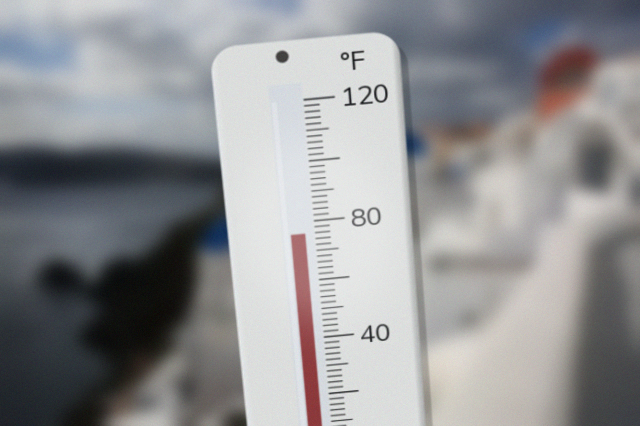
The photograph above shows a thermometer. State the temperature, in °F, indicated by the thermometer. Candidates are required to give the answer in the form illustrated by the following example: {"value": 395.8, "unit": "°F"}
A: {"value": 76, "unit": "°F"}
